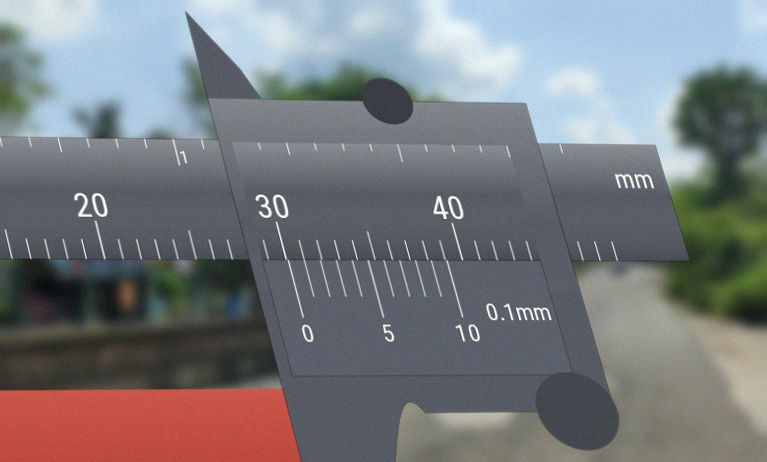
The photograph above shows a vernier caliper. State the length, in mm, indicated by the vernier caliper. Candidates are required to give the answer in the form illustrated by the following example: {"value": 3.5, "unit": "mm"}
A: {"value": 30.1, "unit": "mm"}
